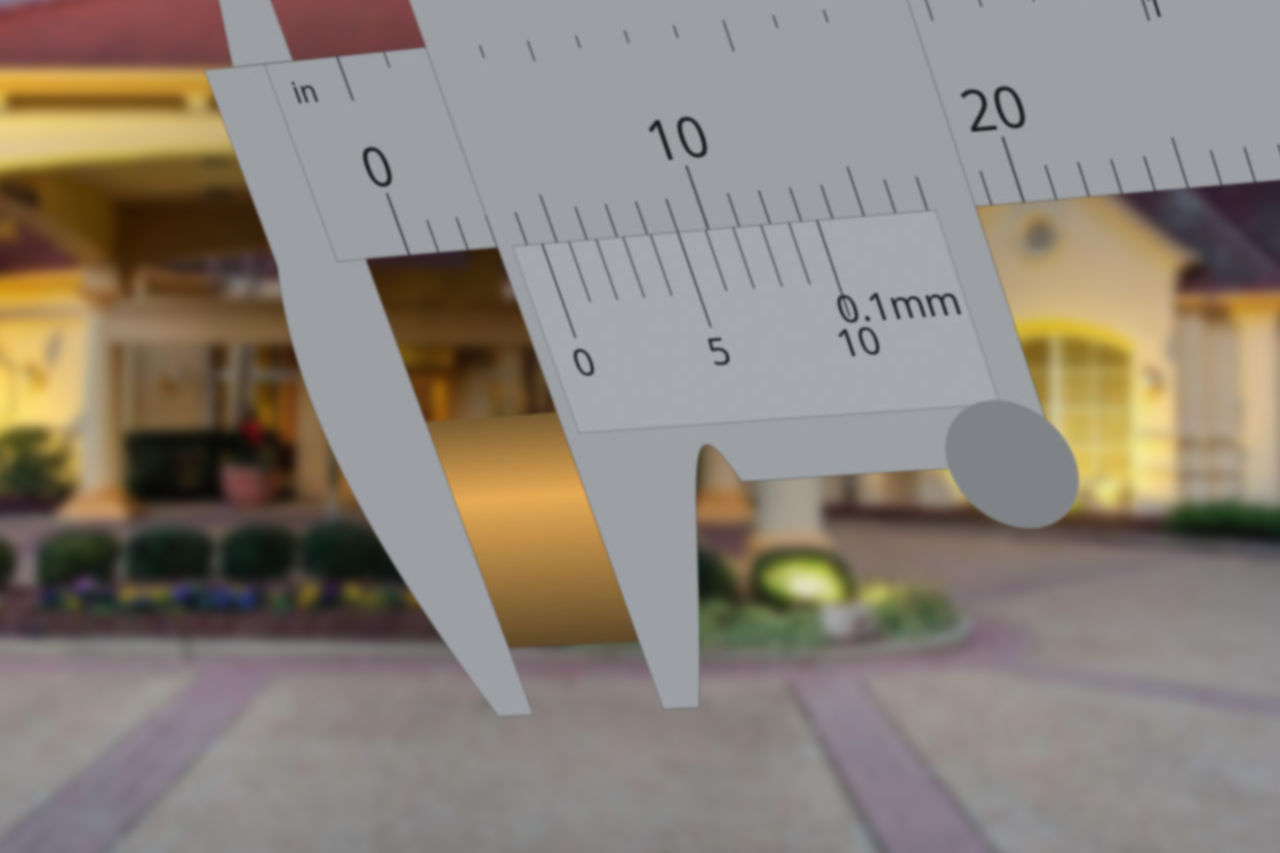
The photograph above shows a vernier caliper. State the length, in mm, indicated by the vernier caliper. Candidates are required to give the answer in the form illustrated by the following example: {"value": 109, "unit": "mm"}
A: {"value": 4.5, "unit": "mm"}
